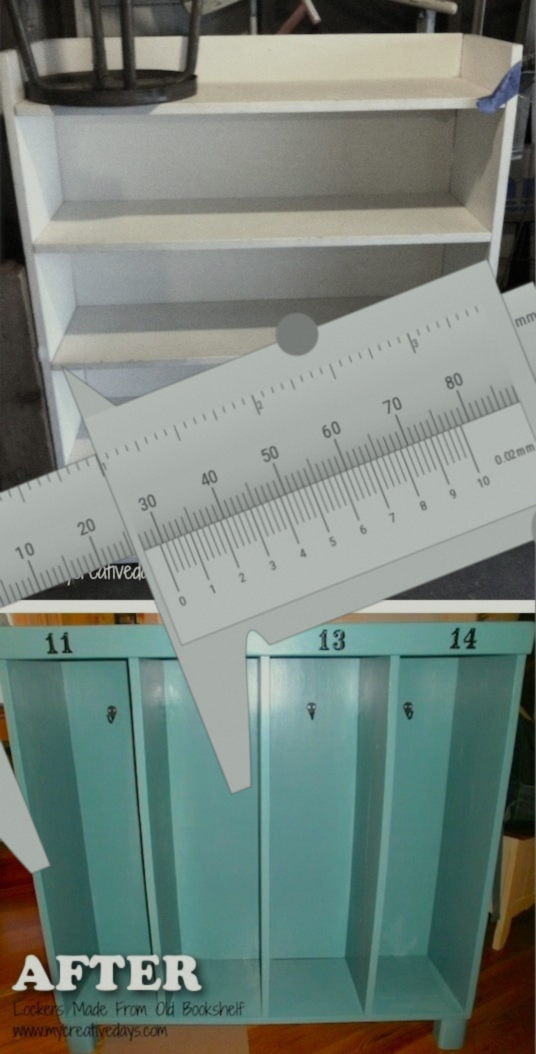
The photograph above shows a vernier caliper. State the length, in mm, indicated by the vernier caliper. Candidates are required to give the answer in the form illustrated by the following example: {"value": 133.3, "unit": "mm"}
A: {"value": 29.5, "unit": "mm"}
